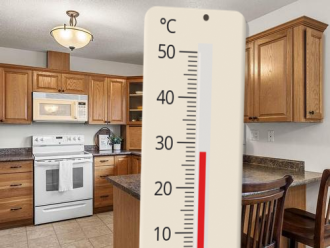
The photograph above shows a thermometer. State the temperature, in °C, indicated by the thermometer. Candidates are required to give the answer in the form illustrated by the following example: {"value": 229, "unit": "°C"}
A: {"value": 28, "unit": "°C"}
